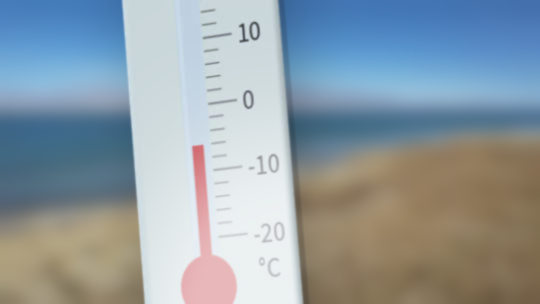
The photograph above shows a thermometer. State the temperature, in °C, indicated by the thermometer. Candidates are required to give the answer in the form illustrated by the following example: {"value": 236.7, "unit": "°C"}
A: {"value": -6, "unit": "°C"}
